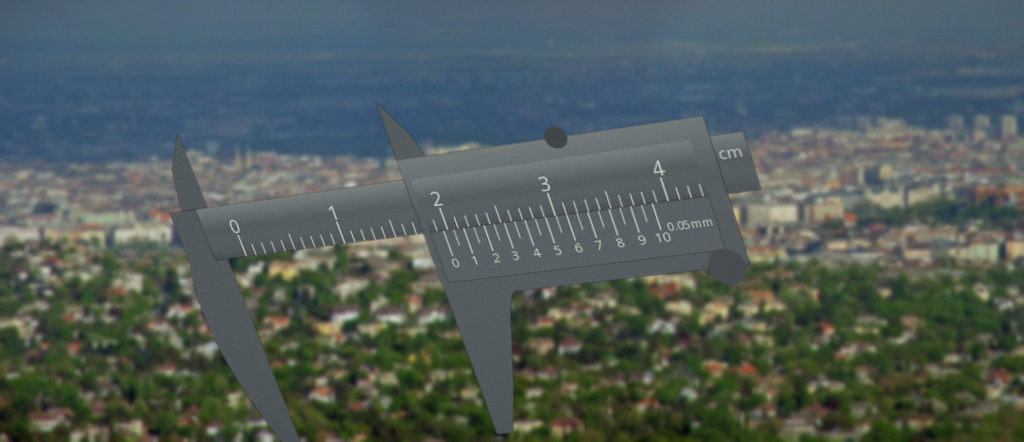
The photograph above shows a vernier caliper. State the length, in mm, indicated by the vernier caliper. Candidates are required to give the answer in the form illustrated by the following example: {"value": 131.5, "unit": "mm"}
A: {"value": 19.6, "unit": "mm"}
